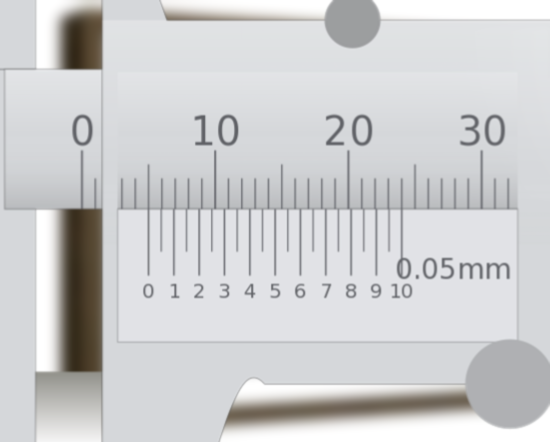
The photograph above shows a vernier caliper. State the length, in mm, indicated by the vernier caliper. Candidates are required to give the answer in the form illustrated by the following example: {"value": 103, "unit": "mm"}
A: {"value": 5.0, "unit": "mm"}
